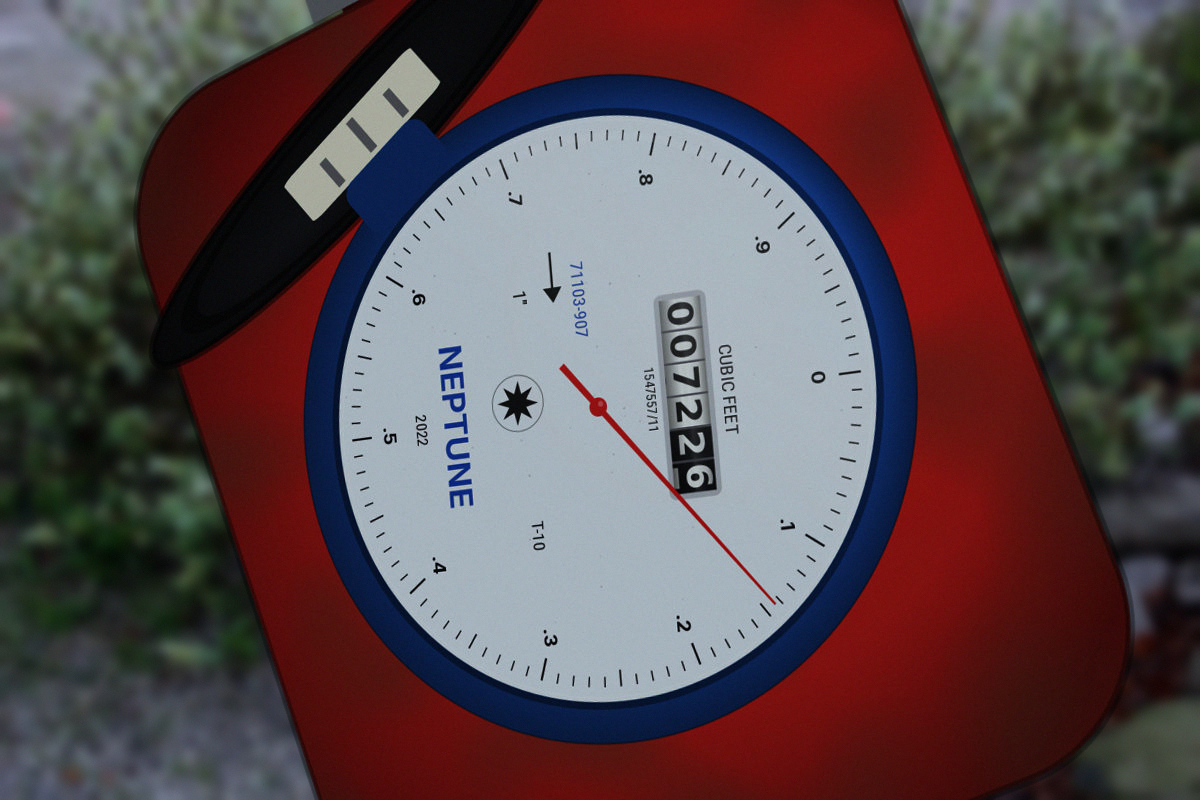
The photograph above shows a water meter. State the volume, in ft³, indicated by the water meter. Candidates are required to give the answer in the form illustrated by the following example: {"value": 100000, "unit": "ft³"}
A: {"value": 7226.14, "unit": "ft³"}
